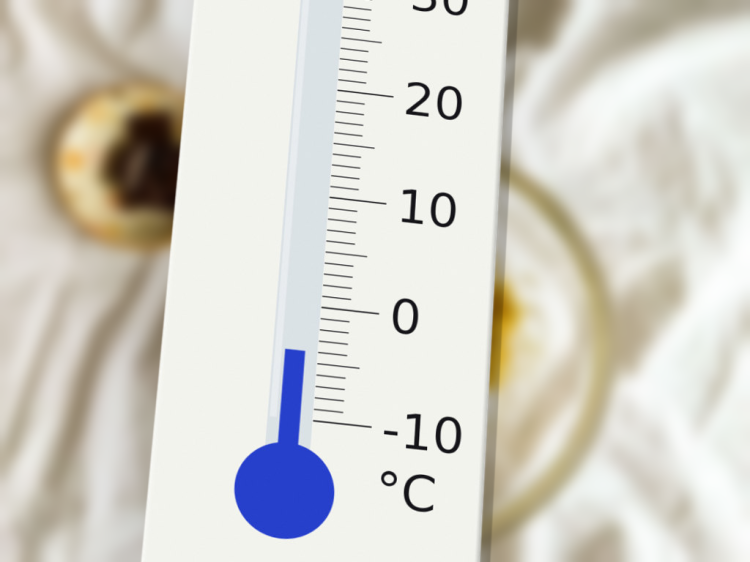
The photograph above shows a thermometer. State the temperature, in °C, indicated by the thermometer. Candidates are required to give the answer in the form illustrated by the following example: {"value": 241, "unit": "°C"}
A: {"value": -4, "unit": "°C"}
